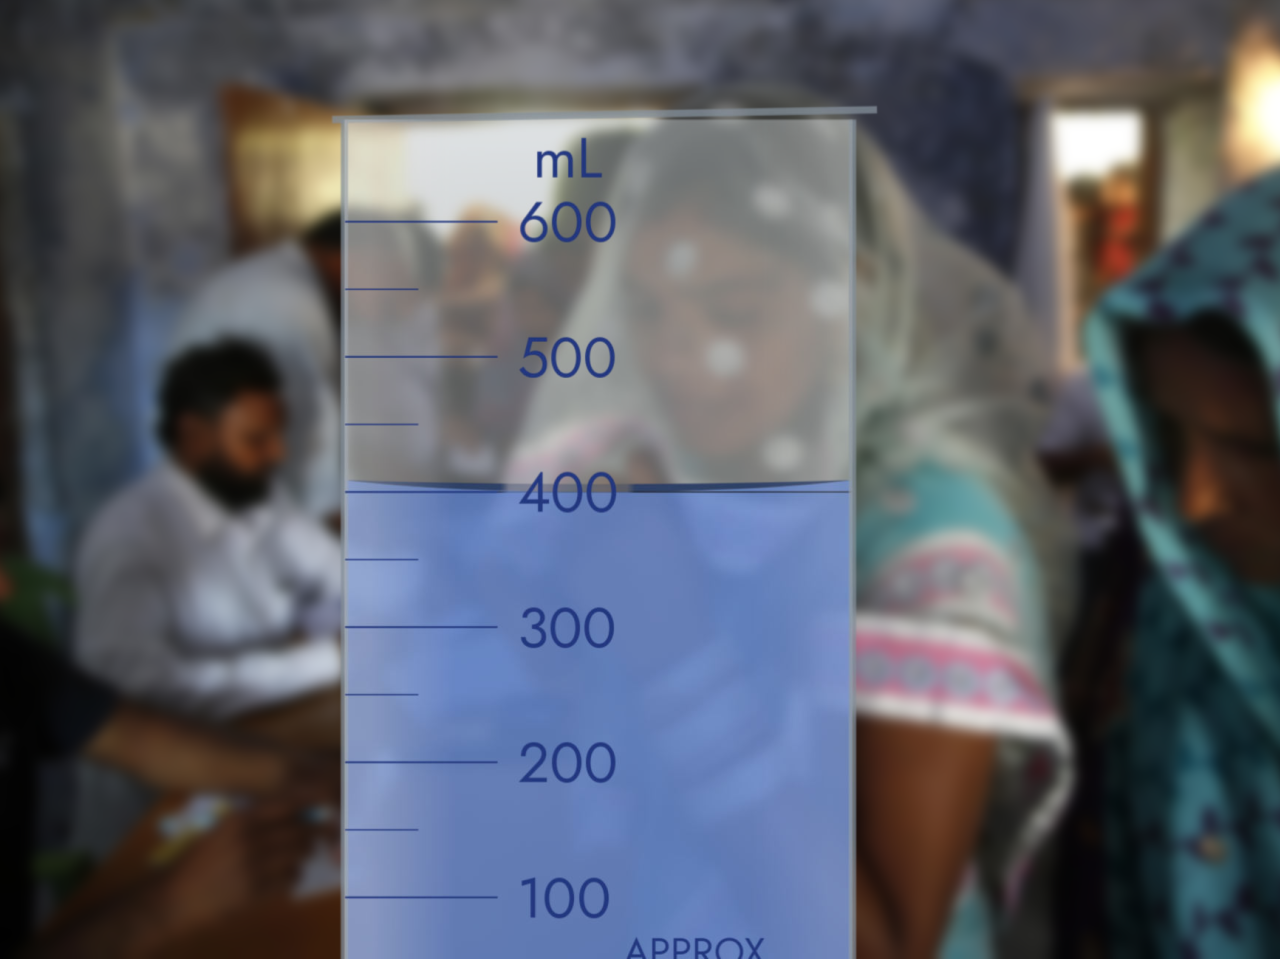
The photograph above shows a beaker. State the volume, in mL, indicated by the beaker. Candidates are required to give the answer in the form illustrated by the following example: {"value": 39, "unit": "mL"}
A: {"value": 400, "unit": "mL"}
